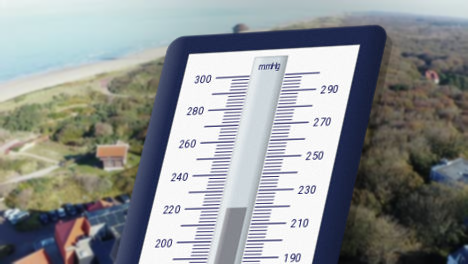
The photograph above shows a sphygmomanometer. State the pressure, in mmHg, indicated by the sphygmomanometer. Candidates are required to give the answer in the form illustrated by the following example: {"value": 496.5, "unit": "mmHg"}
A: {"value": 220, "unit": "mmHg"}
